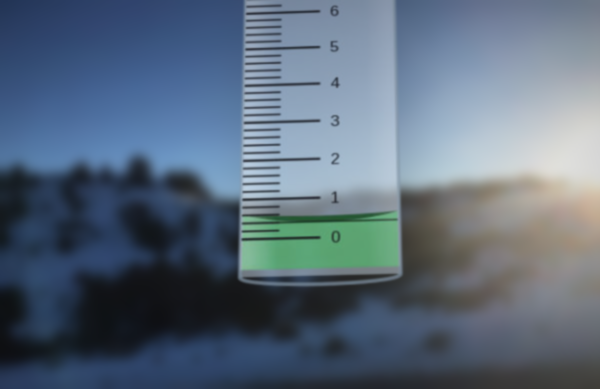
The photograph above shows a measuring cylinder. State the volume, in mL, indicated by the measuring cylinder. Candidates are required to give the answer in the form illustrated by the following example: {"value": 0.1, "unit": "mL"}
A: {"value": 0.4, "unit": "mL"}
